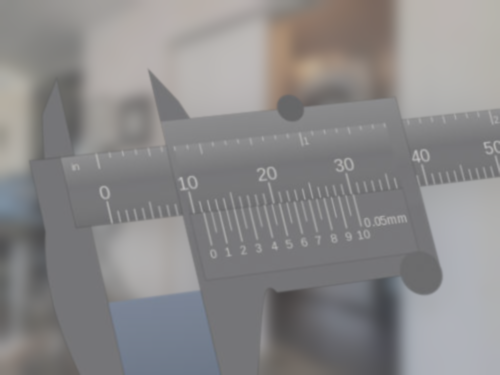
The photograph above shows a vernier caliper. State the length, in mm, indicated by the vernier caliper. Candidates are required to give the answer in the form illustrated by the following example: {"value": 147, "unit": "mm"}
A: {"value": 11.2, "unit": "mm"}
